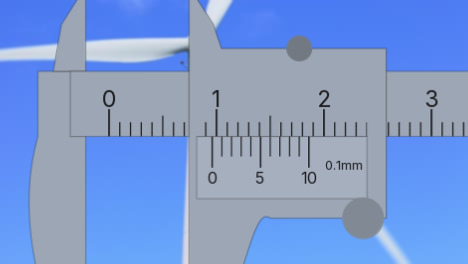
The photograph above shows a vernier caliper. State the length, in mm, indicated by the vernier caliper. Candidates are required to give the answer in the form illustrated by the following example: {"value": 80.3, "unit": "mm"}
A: {"value": 9.6, "unit": "mm"}
